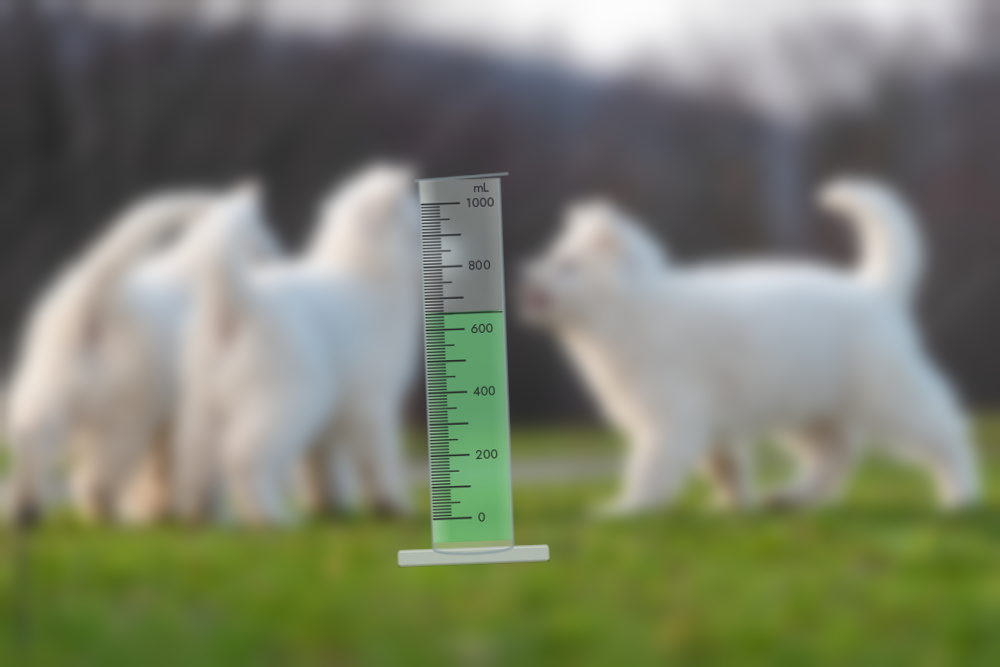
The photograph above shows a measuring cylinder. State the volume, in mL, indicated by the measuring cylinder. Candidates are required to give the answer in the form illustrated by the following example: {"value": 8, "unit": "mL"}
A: {"value": 650, "unit": "mL"}
